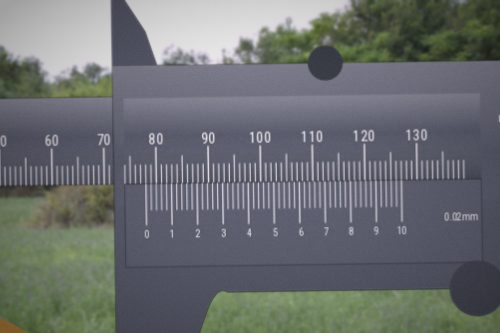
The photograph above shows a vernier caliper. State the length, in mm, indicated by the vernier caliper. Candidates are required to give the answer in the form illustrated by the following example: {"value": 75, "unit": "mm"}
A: {"value": 78.0, "unit": "mm"}
